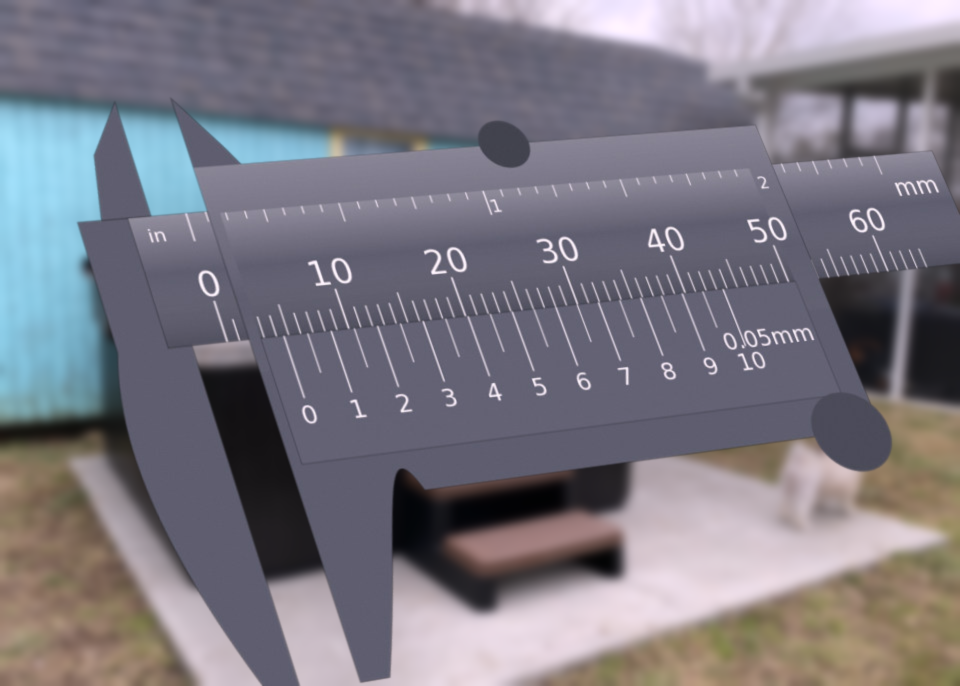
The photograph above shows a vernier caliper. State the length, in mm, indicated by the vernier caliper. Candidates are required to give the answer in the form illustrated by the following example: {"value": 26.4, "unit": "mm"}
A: {"value": 4.6, "unit": "mm"}
